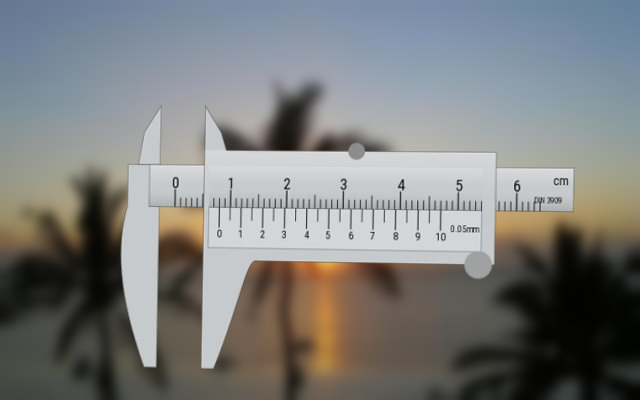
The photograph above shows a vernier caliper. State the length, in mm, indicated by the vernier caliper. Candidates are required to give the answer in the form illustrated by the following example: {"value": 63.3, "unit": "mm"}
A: {"value": 8.0, "unit": "mm"}
